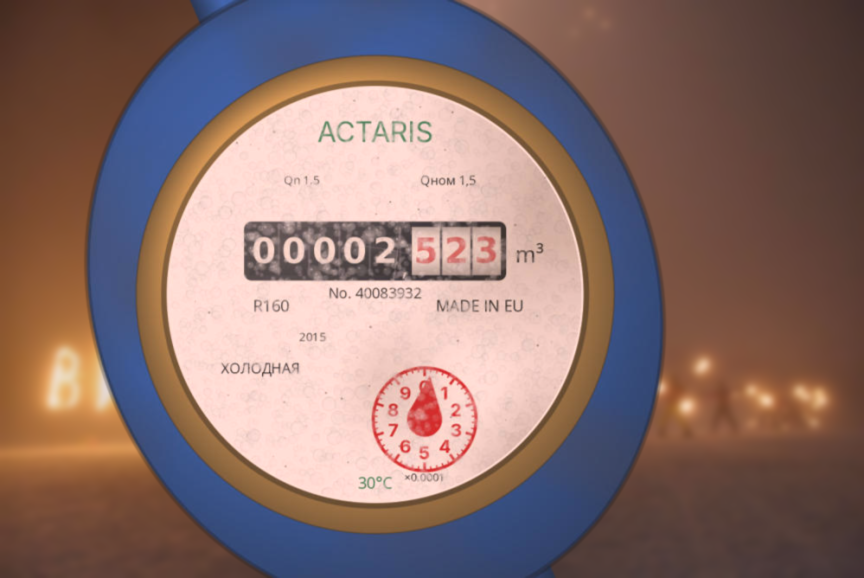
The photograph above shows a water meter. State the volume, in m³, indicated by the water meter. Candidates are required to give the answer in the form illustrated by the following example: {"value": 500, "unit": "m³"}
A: {"value": 2.5230, "unit": "m³"}
